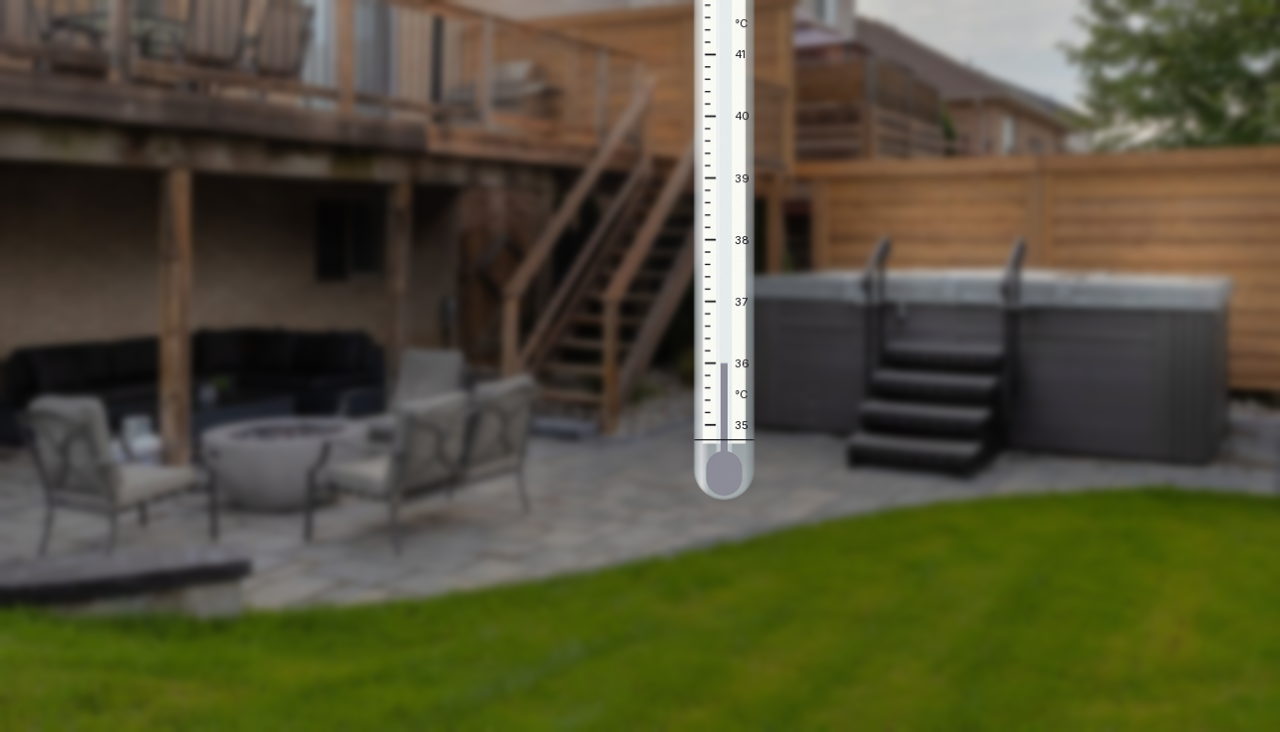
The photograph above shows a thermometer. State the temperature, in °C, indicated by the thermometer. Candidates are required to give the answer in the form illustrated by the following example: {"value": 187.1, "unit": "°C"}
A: {"value": 36, "unit": "°C"}
